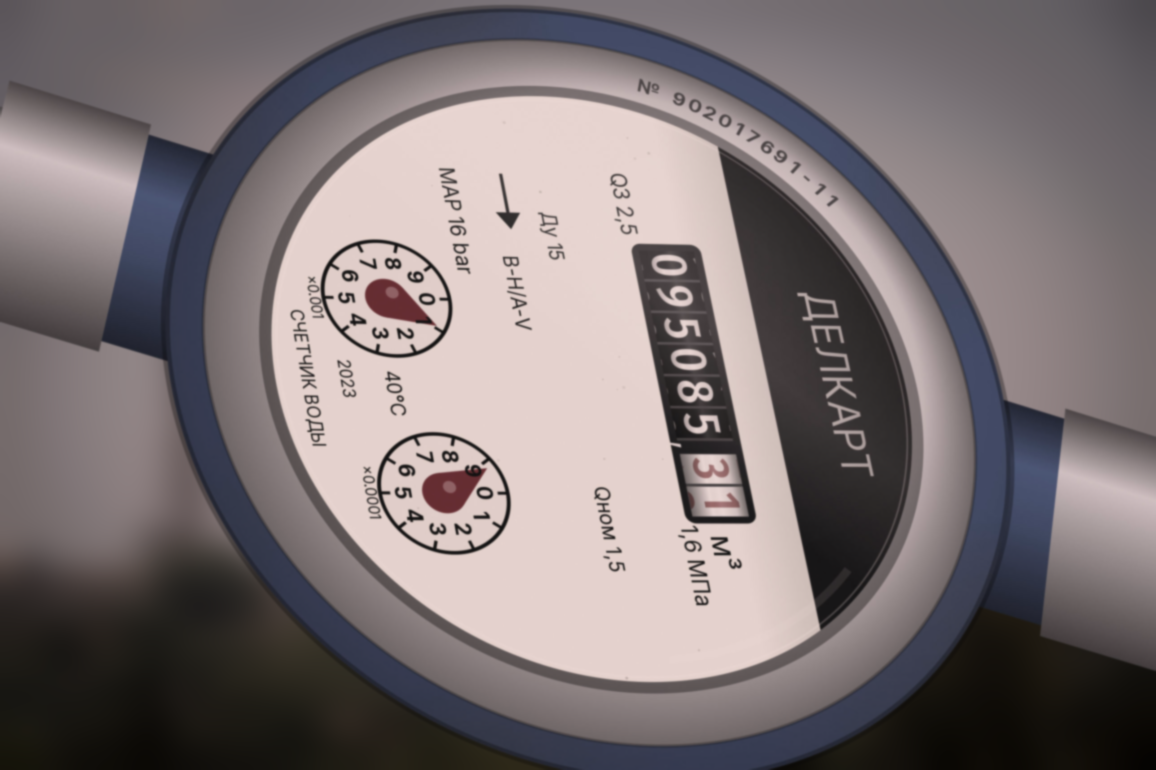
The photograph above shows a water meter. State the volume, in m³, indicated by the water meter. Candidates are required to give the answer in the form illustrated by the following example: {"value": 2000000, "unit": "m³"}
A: {"value": 95085.3109, "unit": "m³"}
